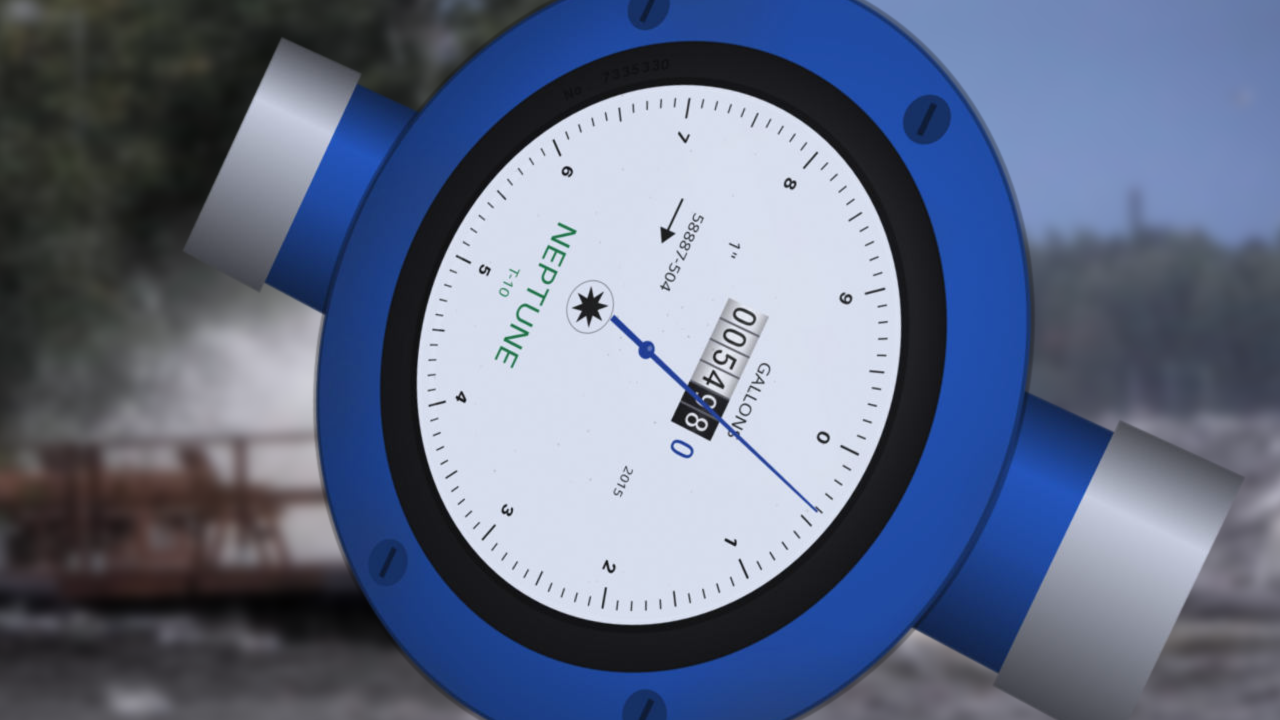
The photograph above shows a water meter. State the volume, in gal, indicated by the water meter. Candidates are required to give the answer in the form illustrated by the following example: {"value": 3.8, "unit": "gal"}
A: {"value": 54980.4, "unit": "gal"}
